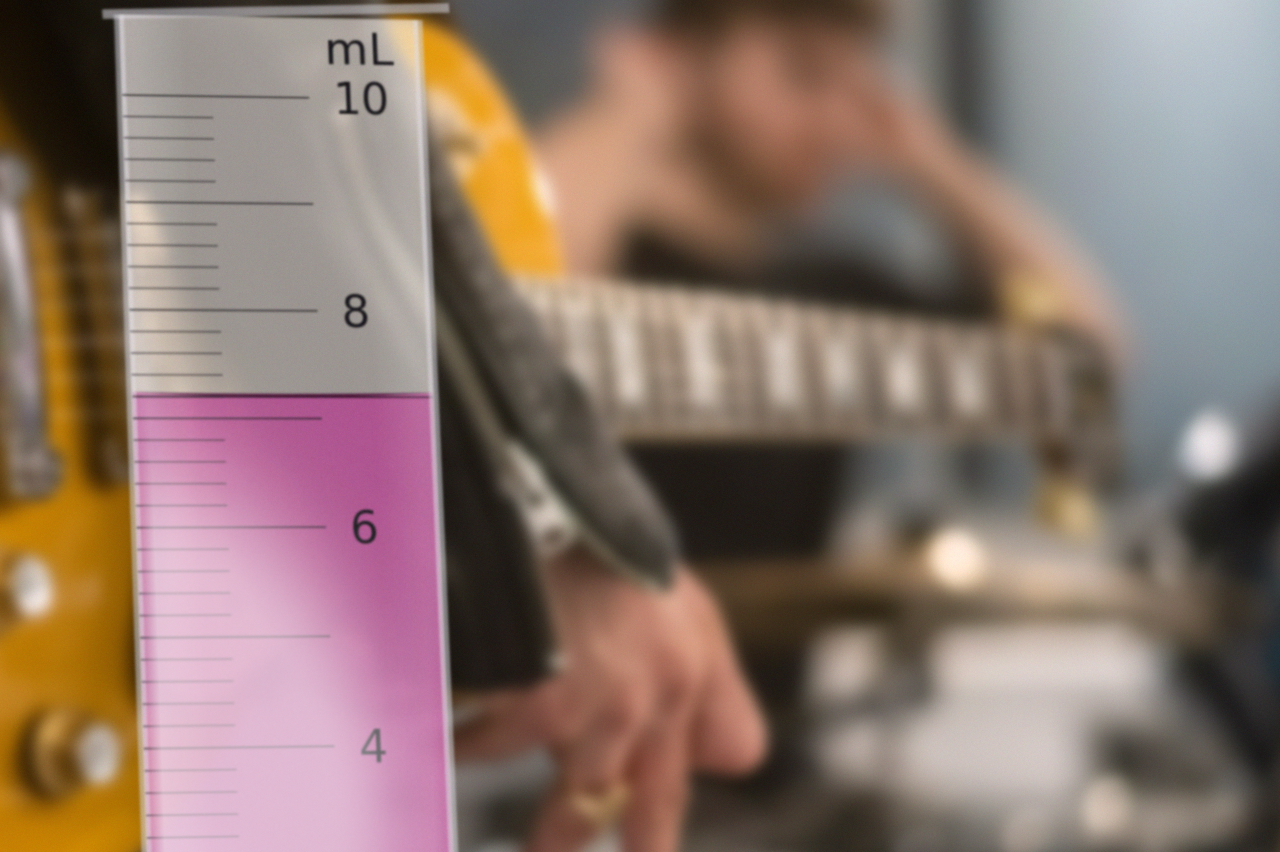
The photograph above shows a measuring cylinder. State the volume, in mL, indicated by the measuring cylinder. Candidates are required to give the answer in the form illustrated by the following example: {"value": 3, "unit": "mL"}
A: {"value": 7.2, "unit": "mL"}
